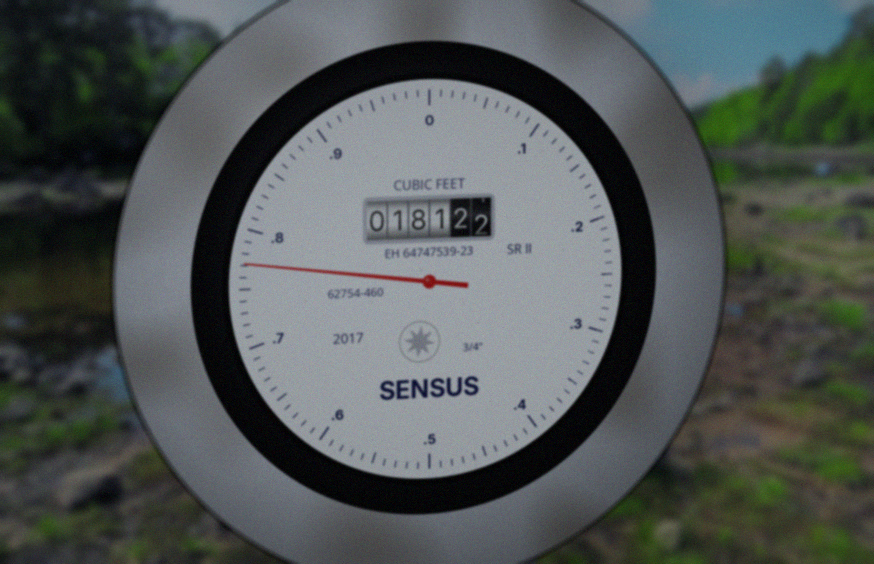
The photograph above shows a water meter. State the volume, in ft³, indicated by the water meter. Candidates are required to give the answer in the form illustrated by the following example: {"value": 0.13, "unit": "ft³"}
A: {"value": 18121.77, "unit": "ft³"}
